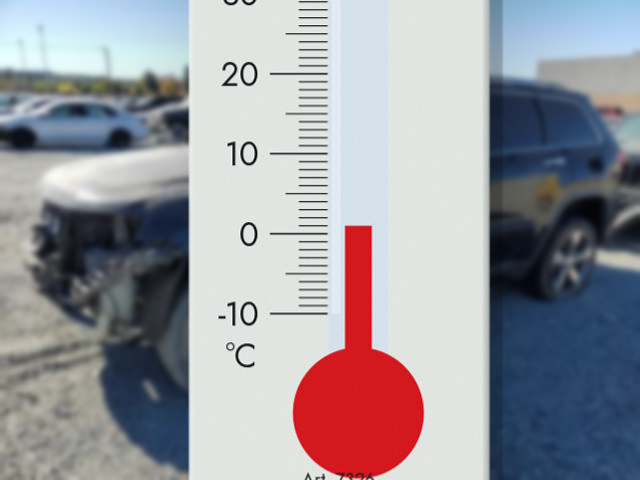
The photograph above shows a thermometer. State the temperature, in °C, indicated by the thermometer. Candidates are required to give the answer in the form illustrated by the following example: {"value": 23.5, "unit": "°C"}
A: {"value": 1, "unit": "°C"}
